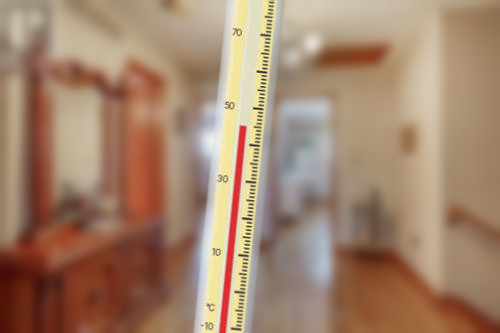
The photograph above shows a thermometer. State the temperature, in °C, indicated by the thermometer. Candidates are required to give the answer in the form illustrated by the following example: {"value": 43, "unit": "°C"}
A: {"value": 45, "unit": "°C"}
